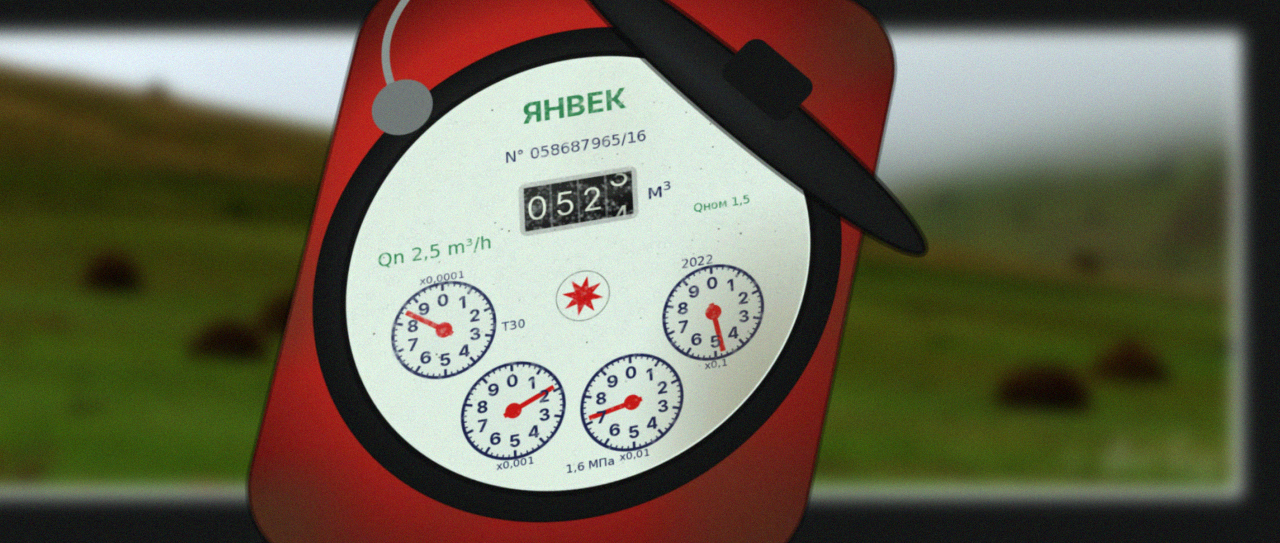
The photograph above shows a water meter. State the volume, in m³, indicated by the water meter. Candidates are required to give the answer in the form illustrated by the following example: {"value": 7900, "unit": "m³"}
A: {"value": 523.4718, "unit": "m³"}
